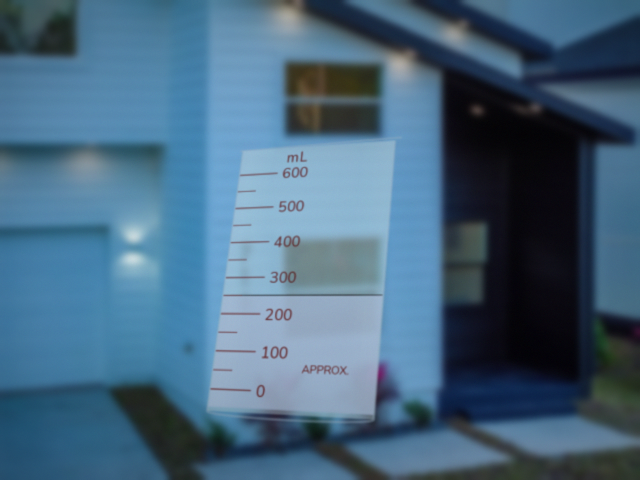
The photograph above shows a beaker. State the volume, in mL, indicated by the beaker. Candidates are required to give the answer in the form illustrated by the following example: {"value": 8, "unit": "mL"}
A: {"value": 250, "unit": "mL"}
